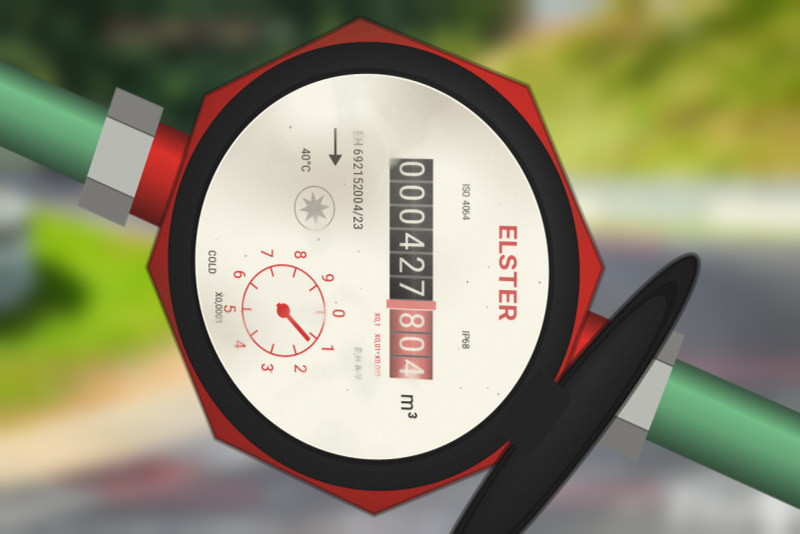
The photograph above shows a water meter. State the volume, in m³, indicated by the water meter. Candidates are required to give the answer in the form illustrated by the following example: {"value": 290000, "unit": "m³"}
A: {"value": 427.8041, "unit": "m³"}
